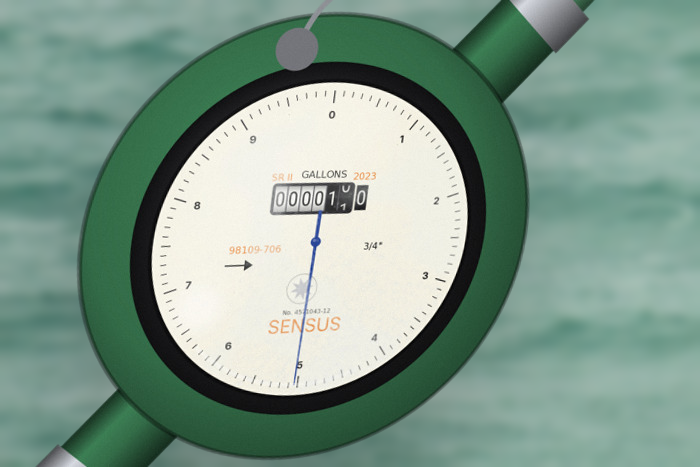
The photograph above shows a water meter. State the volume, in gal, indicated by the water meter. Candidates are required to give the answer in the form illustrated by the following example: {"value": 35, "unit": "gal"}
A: {"value": 105.0, "unit": "gal"}
